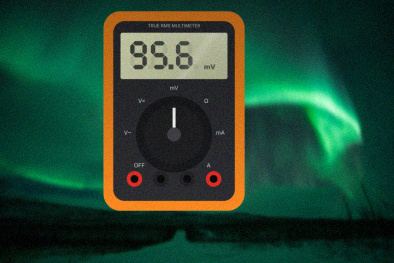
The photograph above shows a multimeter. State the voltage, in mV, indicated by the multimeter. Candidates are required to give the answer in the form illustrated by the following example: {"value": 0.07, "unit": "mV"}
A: {"value": 95.6, "unit": "mV"}
